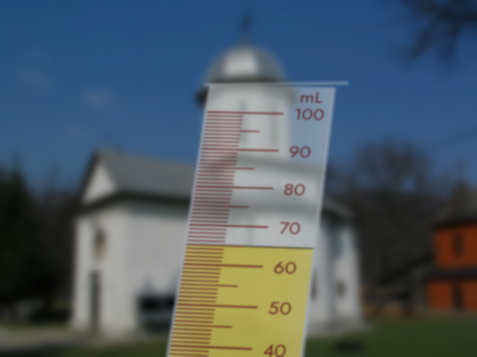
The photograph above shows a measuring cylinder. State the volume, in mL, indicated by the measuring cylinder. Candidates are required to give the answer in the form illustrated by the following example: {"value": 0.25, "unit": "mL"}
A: {"value": 65, "unit": "mL"}
